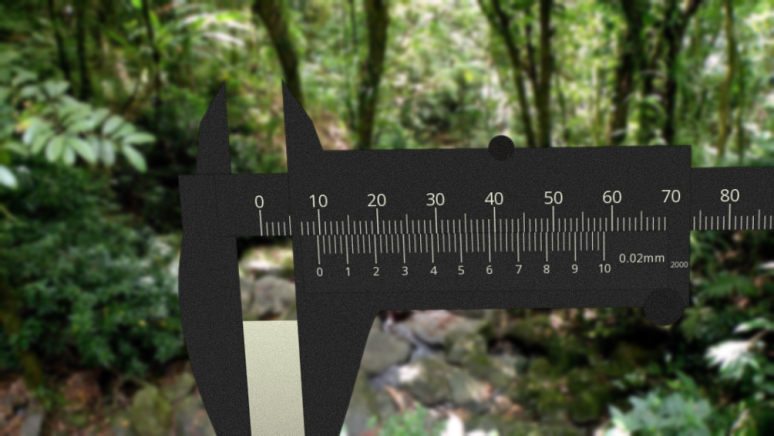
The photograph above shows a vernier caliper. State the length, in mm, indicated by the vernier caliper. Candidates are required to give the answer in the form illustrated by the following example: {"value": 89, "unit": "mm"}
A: {"value": 9.6, "unit": "mm"}
